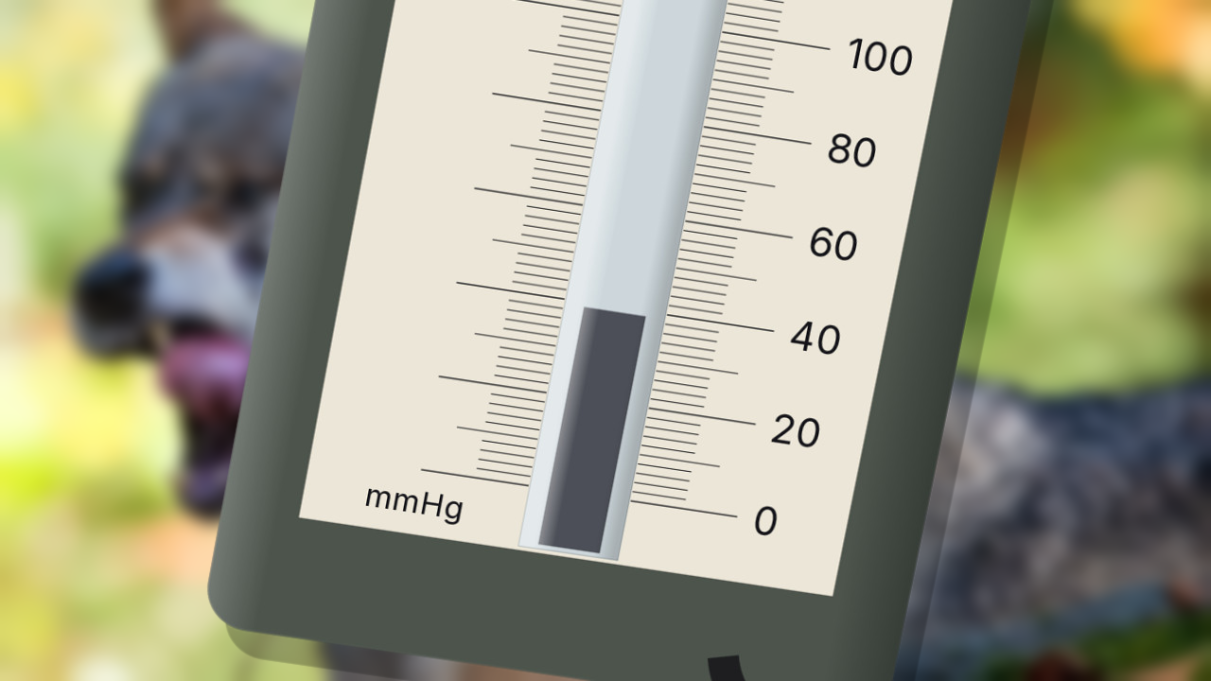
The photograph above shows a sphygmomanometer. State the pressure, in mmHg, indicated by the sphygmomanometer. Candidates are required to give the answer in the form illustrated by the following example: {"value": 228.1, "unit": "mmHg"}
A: {"value": 39, "unit": "mmHg"}
